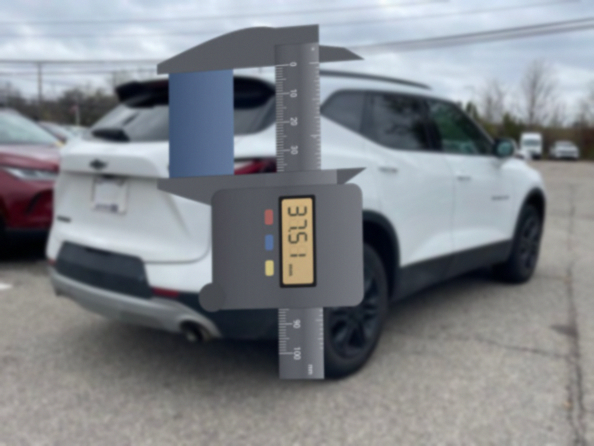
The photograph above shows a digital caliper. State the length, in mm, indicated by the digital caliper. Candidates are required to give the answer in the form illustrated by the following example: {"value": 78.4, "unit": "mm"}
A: {"value": 37.51, "unit": "mm"}
